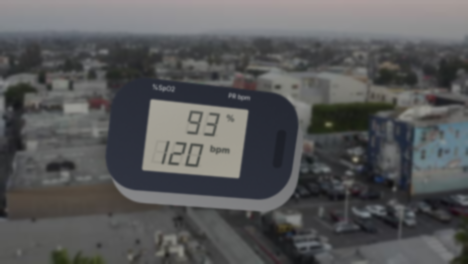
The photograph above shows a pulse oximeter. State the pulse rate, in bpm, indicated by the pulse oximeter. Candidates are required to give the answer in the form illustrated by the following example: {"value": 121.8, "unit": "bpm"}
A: {"value": 120, "unit": "bpm"}
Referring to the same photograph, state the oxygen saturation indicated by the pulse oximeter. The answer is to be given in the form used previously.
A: {"value": 93, "unit": "%"}
